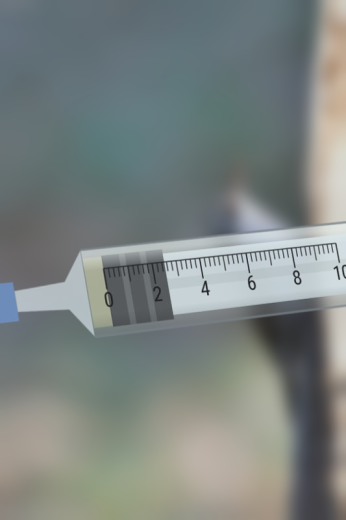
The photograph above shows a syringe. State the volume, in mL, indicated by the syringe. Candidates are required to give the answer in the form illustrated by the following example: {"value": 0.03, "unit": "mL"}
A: {"value": 0, "unit": "mL"}
